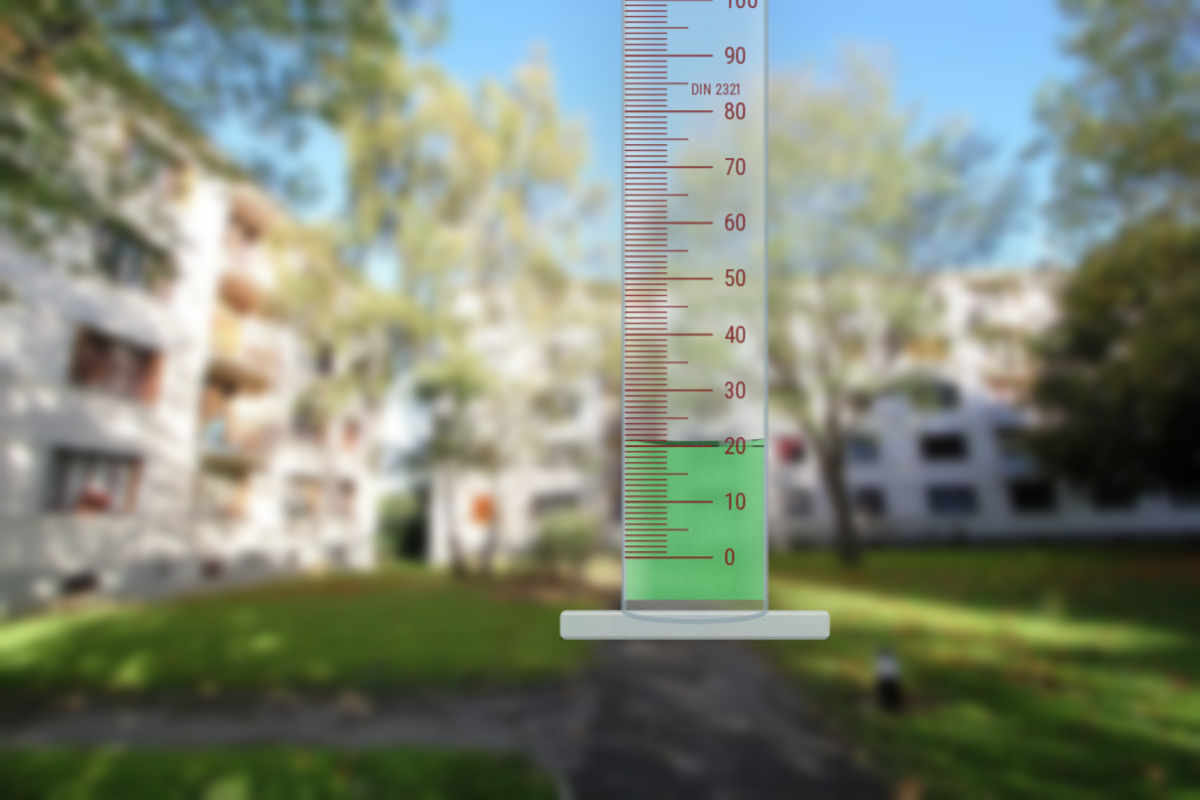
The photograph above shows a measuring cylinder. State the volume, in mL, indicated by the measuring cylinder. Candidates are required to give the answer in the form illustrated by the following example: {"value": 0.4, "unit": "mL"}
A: {"value": 20, "unit": "mL"}
